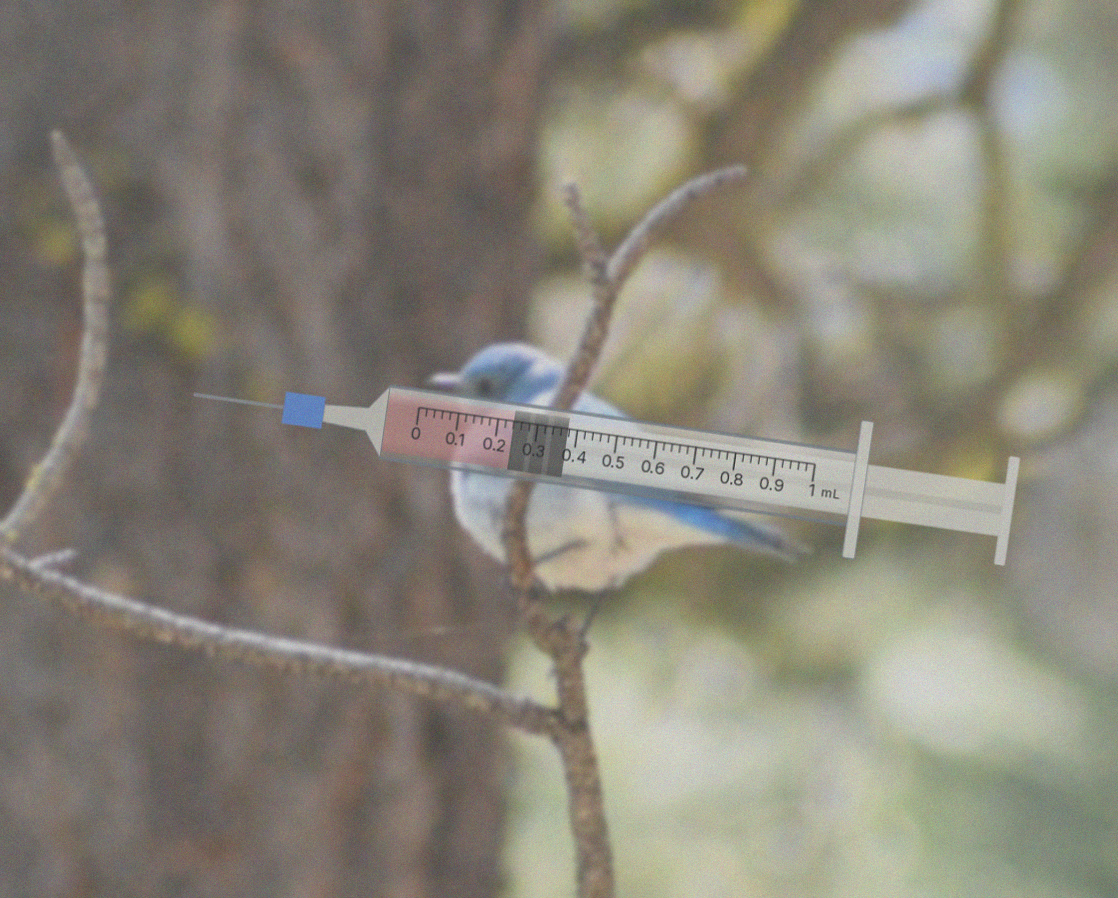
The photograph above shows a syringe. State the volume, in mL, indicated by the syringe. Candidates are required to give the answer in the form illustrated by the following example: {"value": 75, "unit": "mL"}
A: {"value": 0.24, "unit": "mL"}
